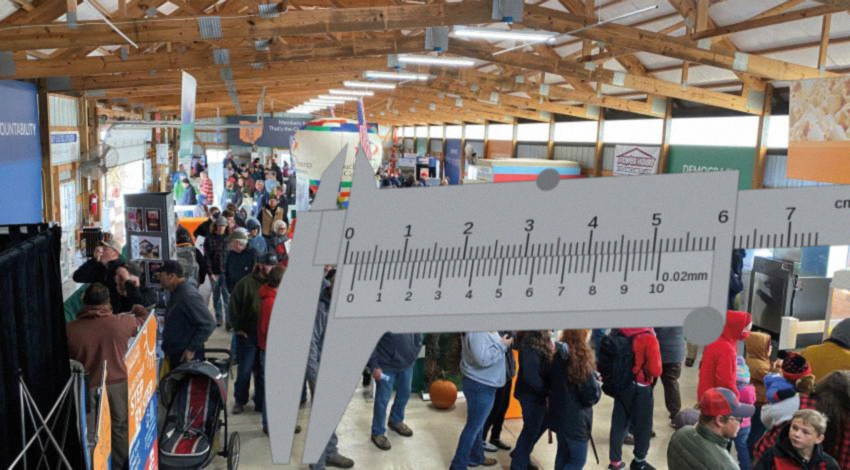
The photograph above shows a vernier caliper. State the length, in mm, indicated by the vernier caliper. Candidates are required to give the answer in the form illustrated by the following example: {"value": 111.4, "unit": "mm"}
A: {"value": 2.0, "unit": "mm"}
